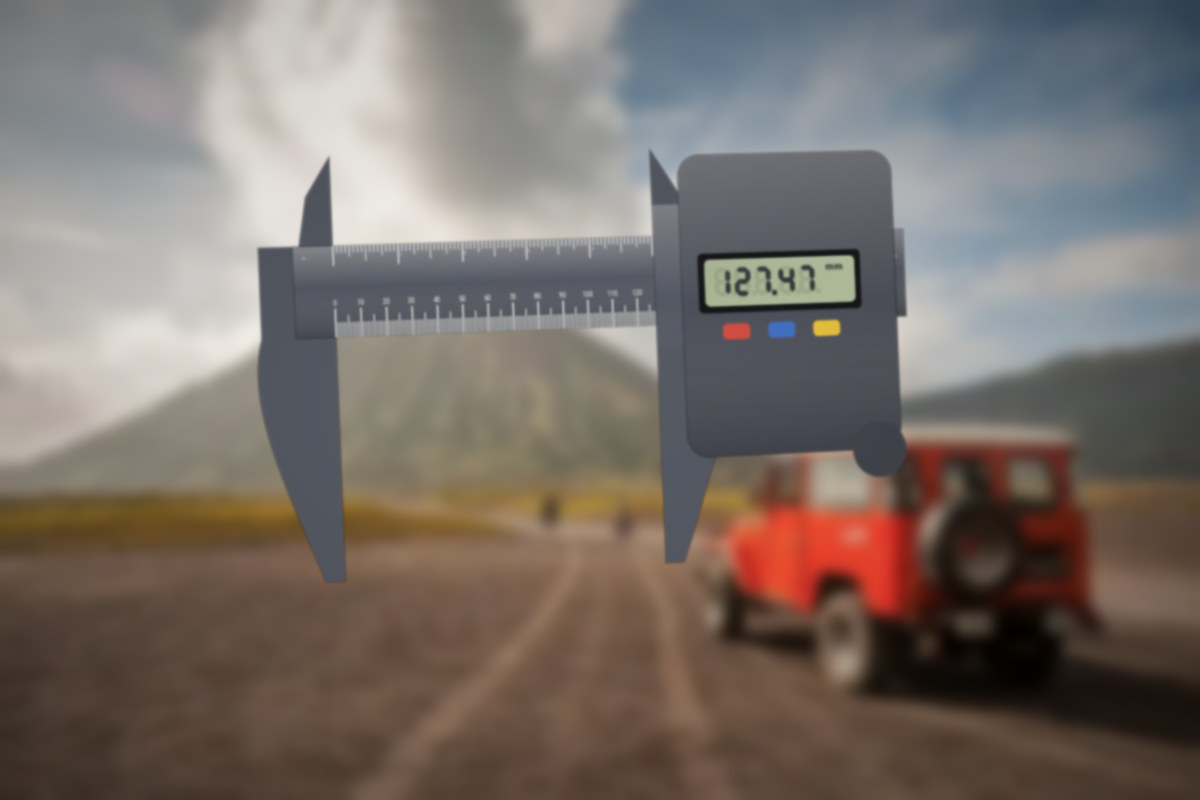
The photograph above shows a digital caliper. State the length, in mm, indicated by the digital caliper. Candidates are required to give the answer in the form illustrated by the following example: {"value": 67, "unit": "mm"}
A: {"value": 127.47, "unit": "mm"}
